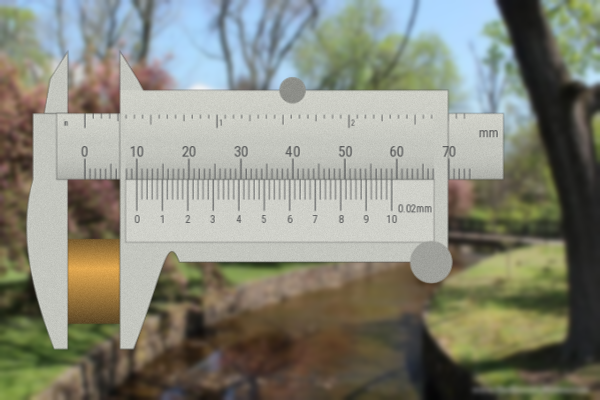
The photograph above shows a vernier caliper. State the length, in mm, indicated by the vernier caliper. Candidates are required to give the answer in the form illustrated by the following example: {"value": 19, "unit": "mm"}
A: {"value": 10.0, "unit": "mm"}
